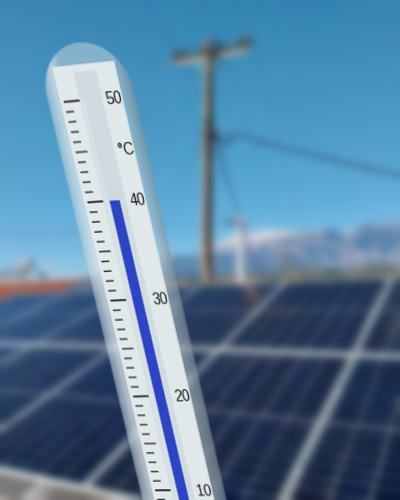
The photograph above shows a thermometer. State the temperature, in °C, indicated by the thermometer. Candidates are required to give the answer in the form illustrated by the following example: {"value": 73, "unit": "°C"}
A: {"value": 40, "unit": "°C"}
